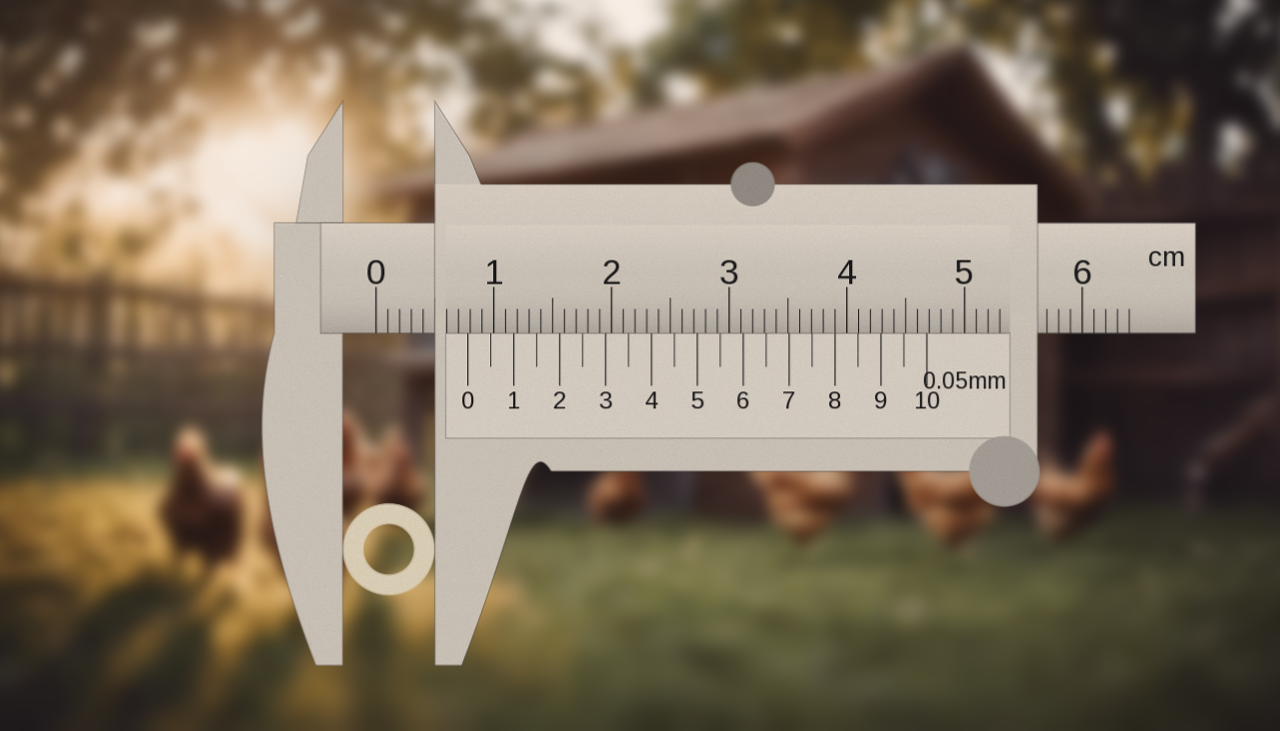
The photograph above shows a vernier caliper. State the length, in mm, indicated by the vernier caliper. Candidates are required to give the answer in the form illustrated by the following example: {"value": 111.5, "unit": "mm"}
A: {"value": 7.8, "unit": "mm"}
